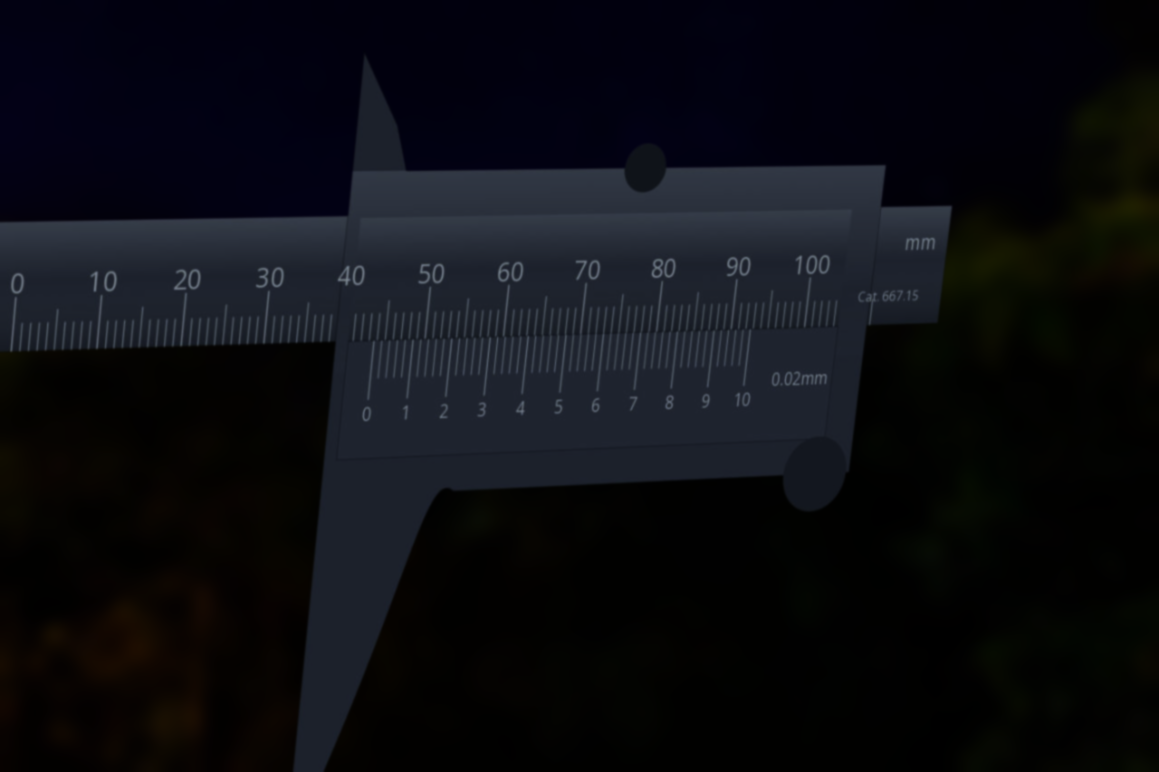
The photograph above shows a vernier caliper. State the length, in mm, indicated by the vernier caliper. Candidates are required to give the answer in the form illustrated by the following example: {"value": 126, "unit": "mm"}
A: {"value": 43.6, "unit": "mm"}
